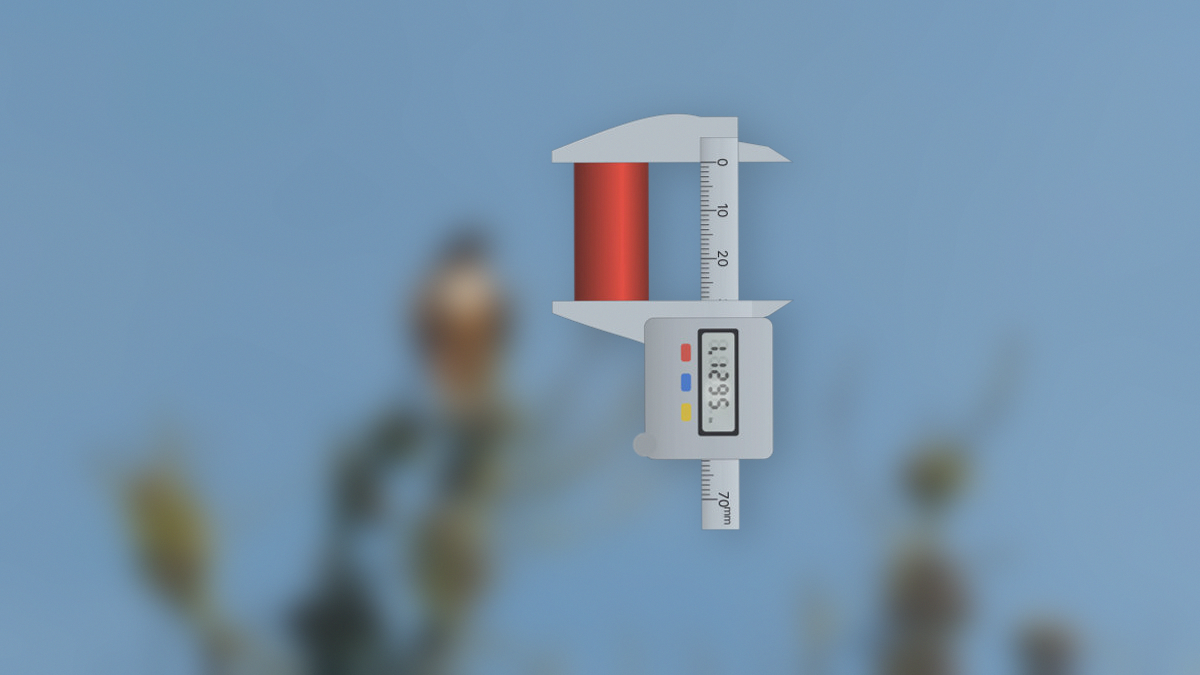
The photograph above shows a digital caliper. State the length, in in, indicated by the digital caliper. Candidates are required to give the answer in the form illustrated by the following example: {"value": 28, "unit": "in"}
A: {"value": 1.1295, "unit": "in"}
